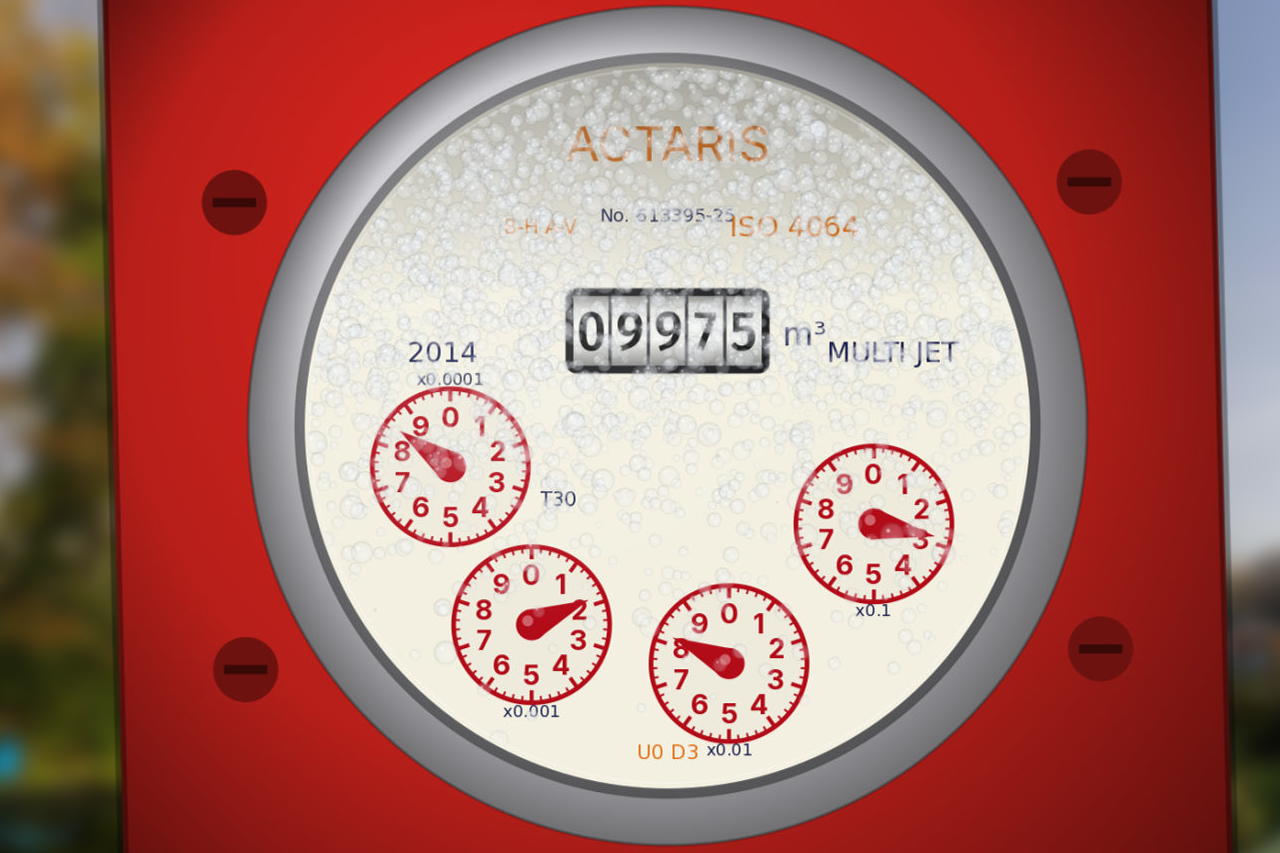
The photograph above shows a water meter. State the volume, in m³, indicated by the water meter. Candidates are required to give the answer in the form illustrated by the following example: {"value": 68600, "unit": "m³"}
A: {"value": 9975.2818, "unit": "m³"}
